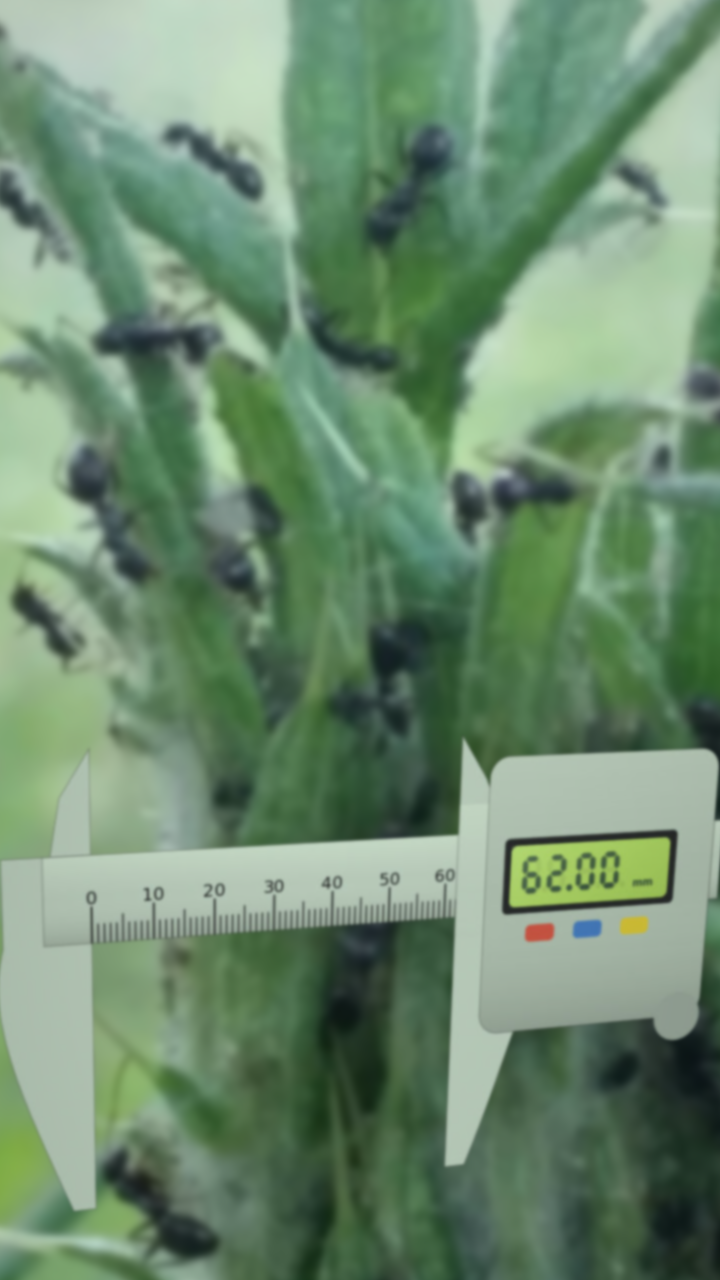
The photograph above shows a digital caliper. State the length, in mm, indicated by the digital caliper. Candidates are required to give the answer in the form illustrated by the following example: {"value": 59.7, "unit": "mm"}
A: {"value": 62.00, "unit": "mm"}
